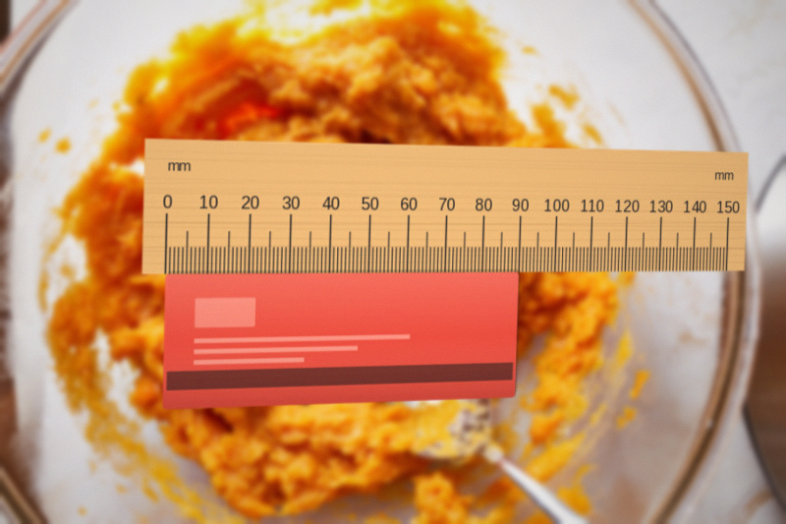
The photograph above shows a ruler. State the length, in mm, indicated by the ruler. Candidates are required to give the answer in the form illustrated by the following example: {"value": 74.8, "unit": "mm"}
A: {"value": 90, "unit": "mm"}
